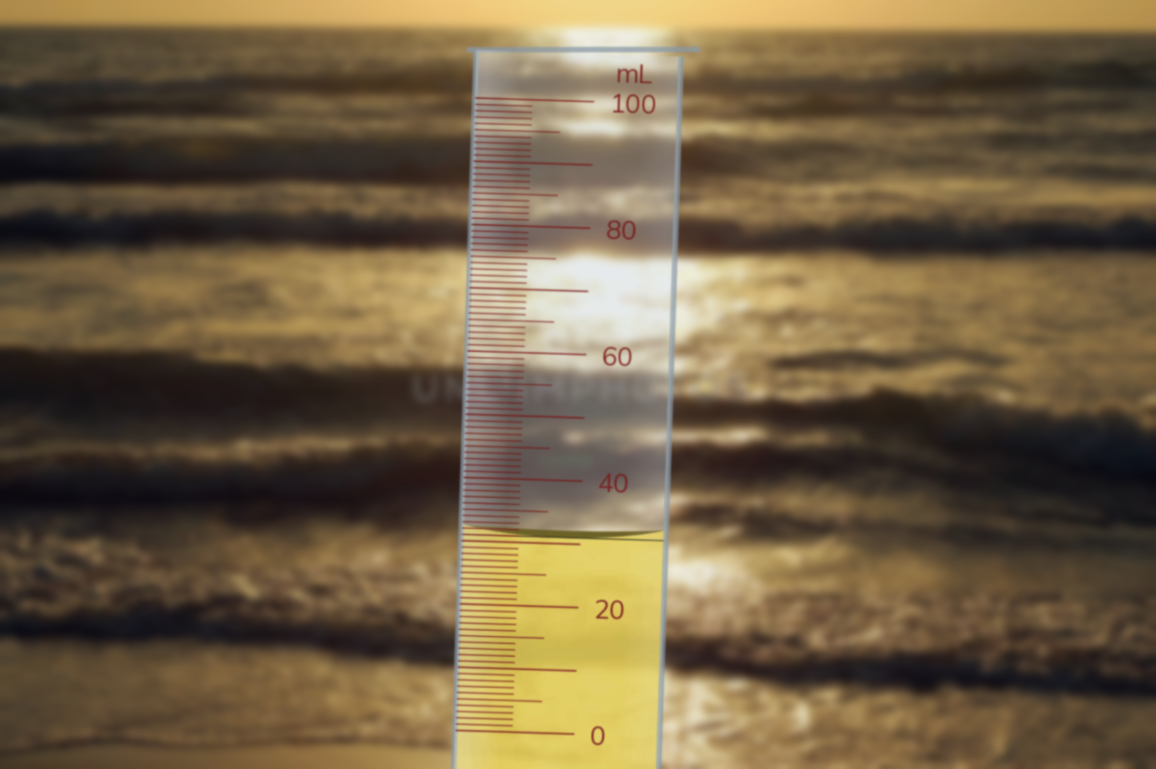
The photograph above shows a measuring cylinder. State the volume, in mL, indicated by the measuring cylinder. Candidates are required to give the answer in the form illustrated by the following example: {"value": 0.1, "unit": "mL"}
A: {"value": 31, "unit": "mL"}
